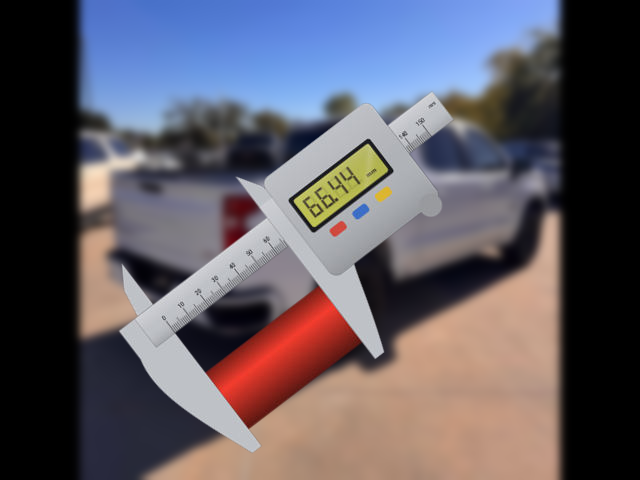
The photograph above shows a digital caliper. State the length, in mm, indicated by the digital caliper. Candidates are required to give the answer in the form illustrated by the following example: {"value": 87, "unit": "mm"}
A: {"value": 66.44, "unit": "mm"}
